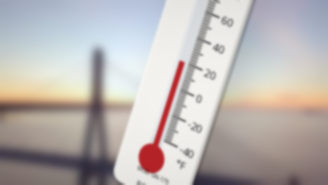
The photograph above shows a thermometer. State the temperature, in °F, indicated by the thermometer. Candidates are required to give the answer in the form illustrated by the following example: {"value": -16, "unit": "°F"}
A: {"value": 20, "unit": "°F"}
